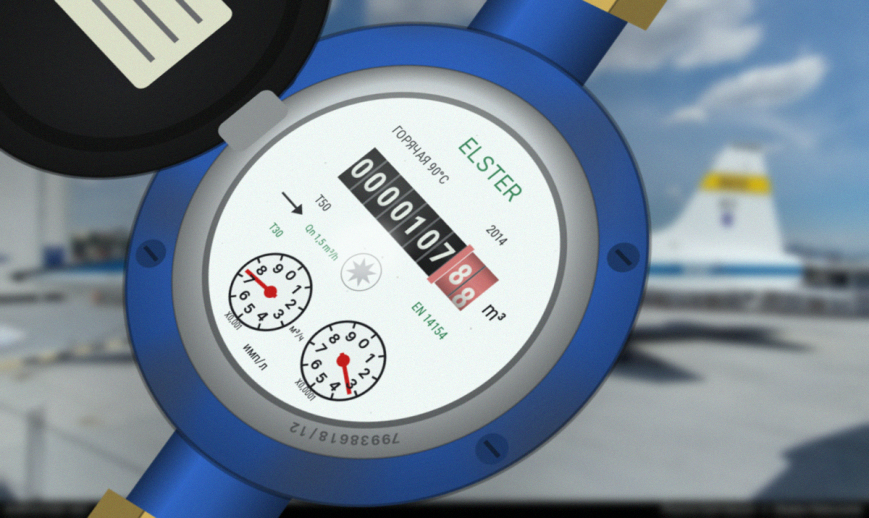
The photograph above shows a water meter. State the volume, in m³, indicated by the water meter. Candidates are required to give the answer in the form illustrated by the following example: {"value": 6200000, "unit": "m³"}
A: {"value": 107.8773, "unit": "m³"}
